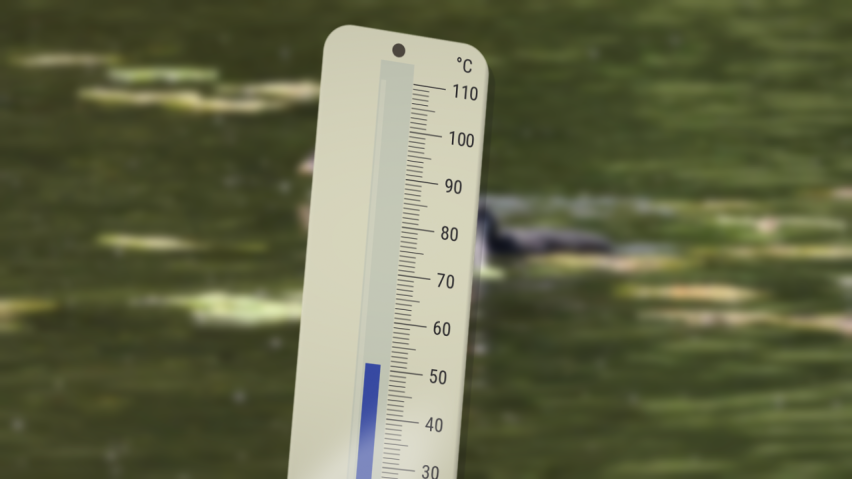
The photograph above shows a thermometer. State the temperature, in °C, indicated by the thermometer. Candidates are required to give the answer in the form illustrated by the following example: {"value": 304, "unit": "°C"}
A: {"value": 51, "unit": "°C"}
